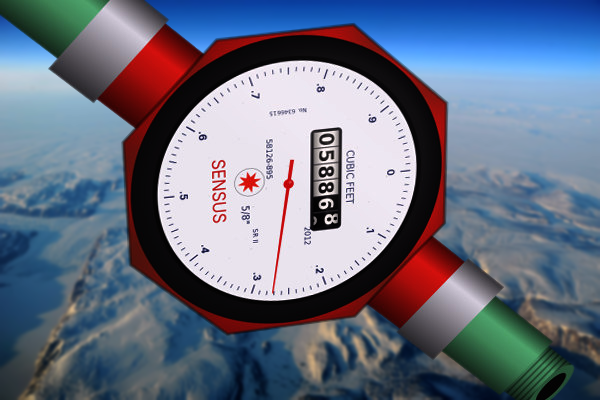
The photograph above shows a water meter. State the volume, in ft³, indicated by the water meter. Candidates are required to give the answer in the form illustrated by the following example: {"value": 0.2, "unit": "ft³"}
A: {"value": 58868.27, "unit": "ft³"}
